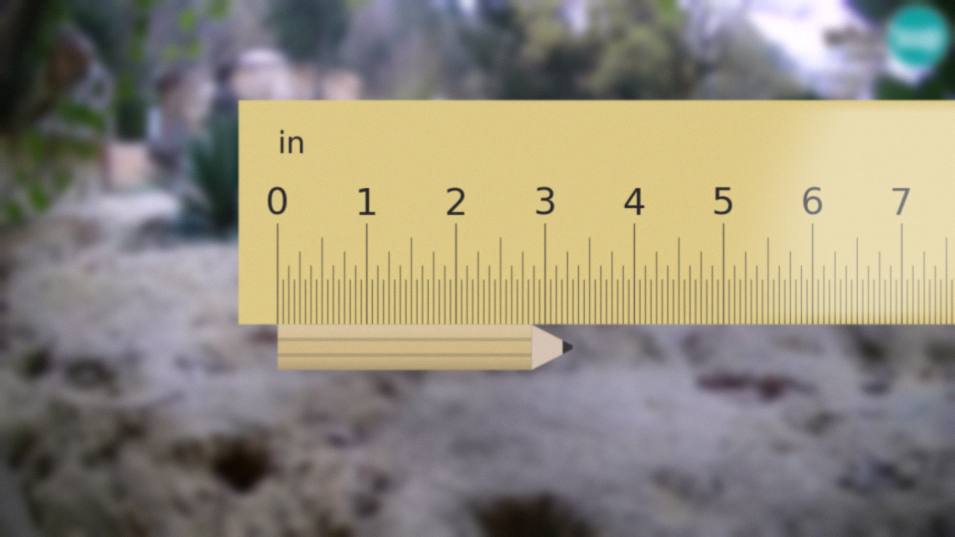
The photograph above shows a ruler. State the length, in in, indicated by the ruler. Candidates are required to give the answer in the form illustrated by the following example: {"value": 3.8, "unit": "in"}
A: {"value": 3.3125, "unit": "in"}
